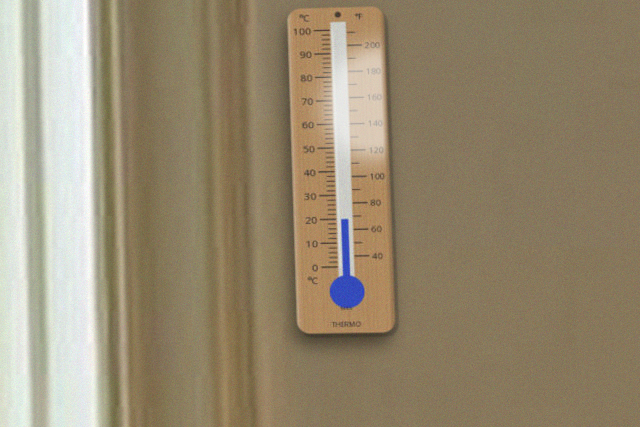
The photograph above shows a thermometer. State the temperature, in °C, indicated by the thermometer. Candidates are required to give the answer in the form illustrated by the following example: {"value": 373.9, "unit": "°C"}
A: {"value": 20, "unit": "°C"}
